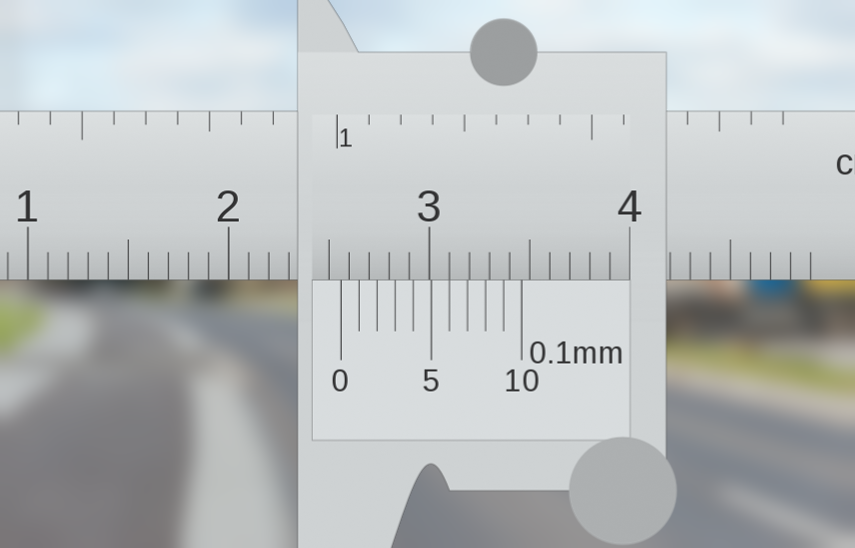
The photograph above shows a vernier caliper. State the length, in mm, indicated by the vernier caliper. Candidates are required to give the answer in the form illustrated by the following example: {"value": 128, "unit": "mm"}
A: {"value": 25.6, "unit": "mm"}
